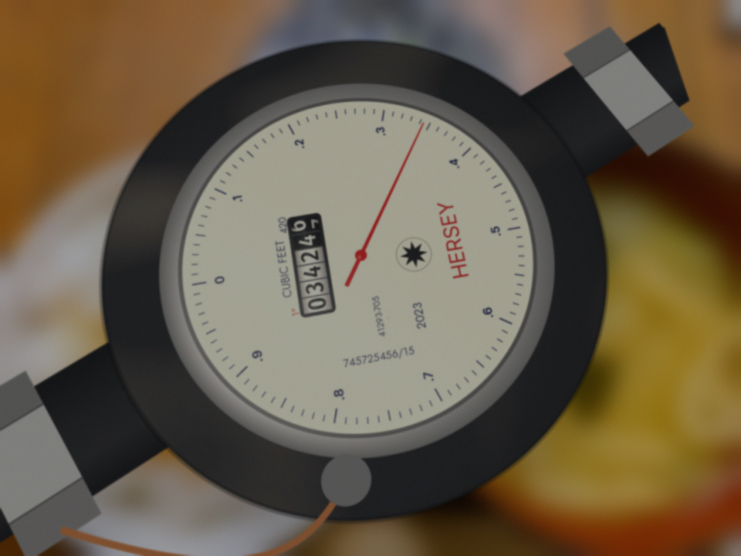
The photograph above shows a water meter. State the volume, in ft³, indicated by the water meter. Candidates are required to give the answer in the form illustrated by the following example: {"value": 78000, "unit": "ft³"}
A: {"value": 34246.34, "unit": "ft³"}
